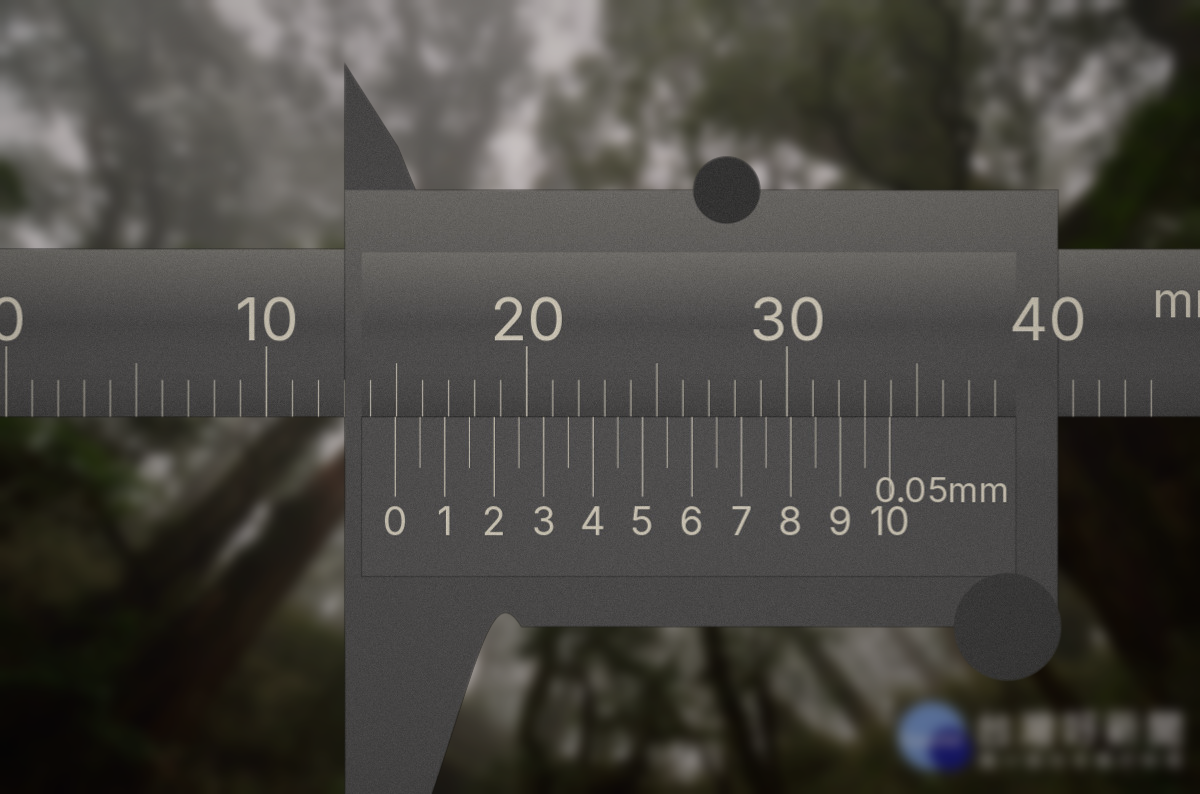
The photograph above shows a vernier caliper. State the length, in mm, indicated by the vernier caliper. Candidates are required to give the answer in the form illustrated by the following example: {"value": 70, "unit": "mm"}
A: {"value": 14.95, "unit": "mm"}
